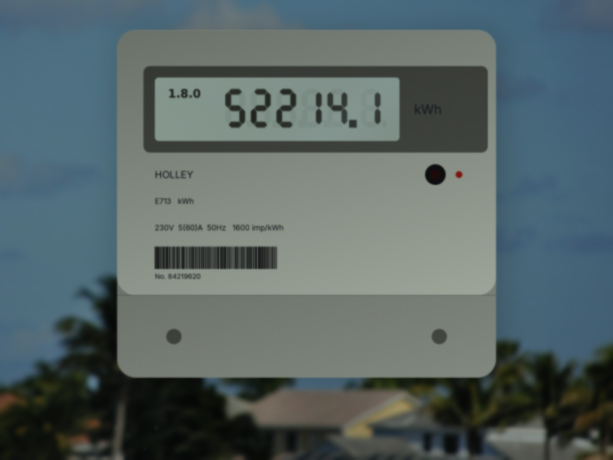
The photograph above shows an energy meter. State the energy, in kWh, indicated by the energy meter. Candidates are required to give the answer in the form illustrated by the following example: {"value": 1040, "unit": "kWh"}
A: {"value": 52214.1, "unit": "kWh"}
